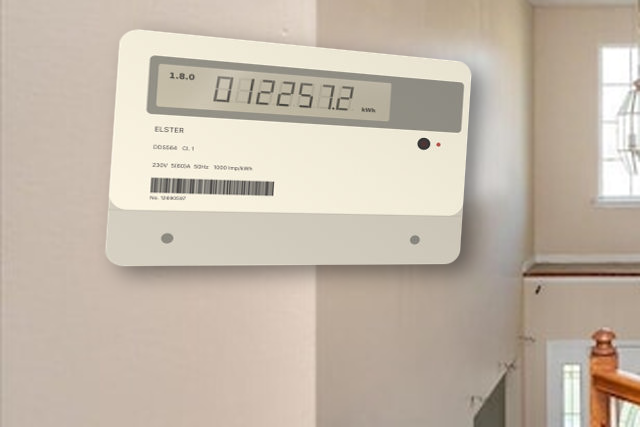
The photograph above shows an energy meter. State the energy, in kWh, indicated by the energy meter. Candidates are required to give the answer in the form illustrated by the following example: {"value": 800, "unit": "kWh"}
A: {"value": 12257.2, "unit": "kWh"}
